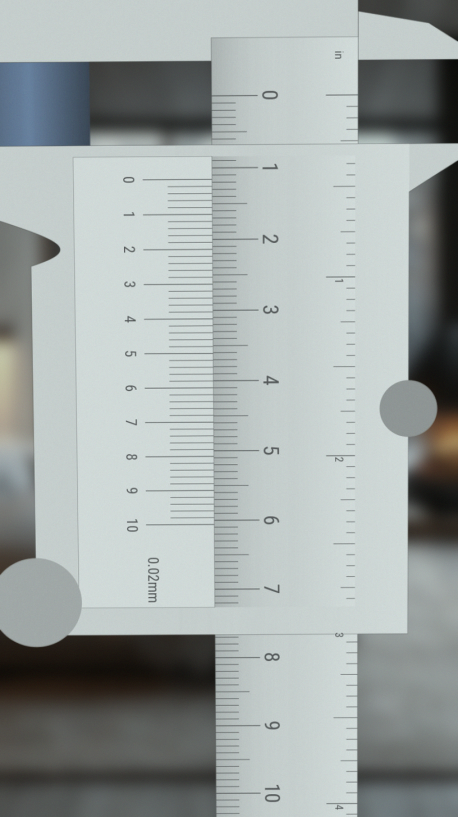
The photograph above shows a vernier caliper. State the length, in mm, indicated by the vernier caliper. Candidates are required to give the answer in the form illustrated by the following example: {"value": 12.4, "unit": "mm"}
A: {"value": 11.6, "unit": "mm"}
